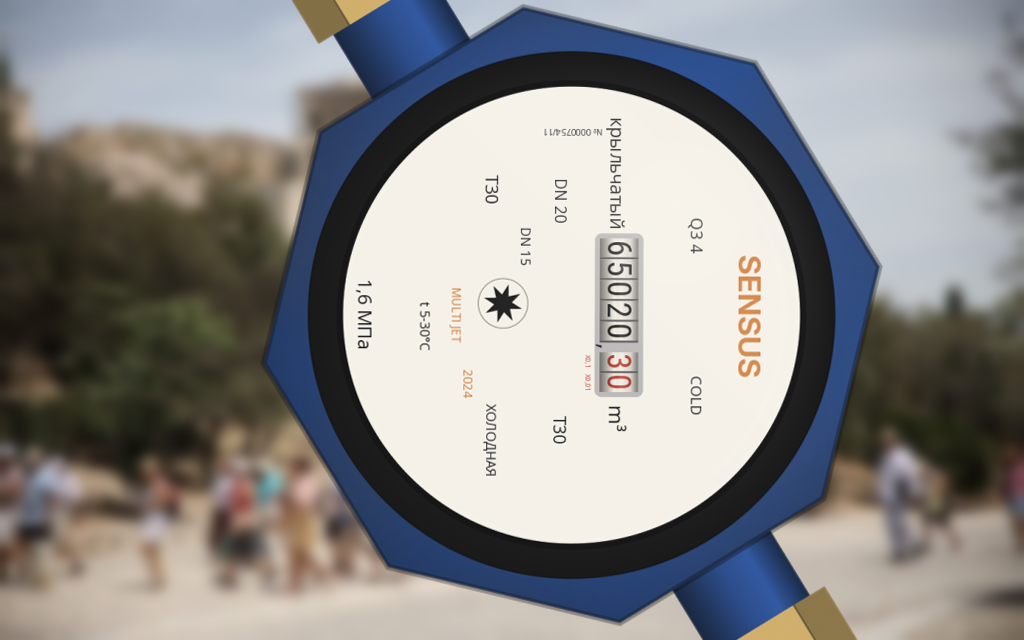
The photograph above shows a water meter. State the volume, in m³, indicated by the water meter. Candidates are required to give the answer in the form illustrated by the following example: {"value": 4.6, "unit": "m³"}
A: {"value": 65020.30, "unit": "m³"}
